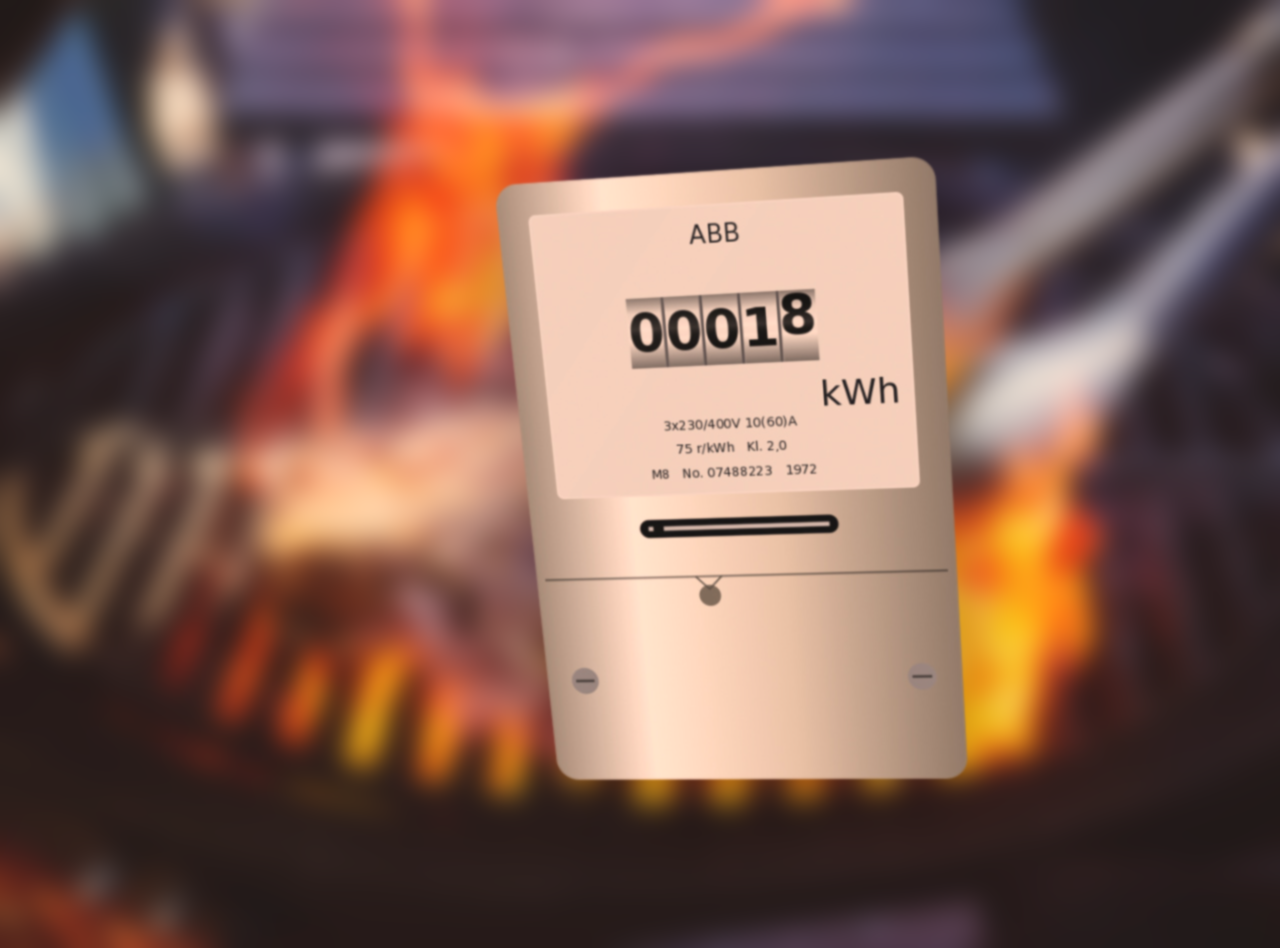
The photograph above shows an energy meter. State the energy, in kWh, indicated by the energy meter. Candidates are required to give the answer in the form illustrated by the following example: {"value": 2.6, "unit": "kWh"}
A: {"value": 18, "unit": "kWh"}
